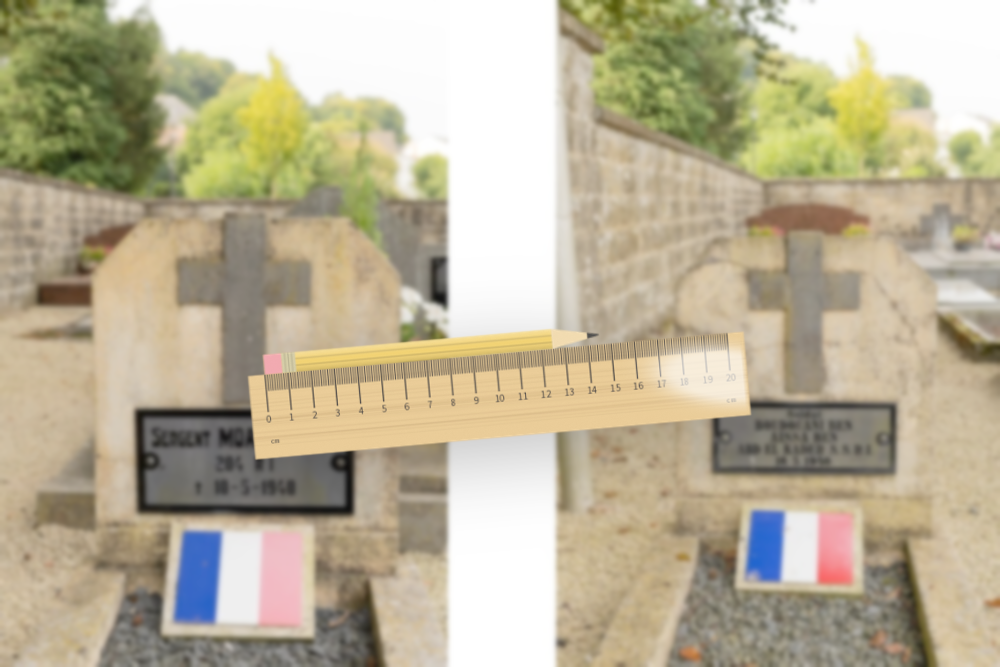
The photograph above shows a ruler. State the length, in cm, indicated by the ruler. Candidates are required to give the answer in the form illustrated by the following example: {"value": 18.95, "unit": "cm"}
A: {"value": 14.5, "unit": "cm"}
